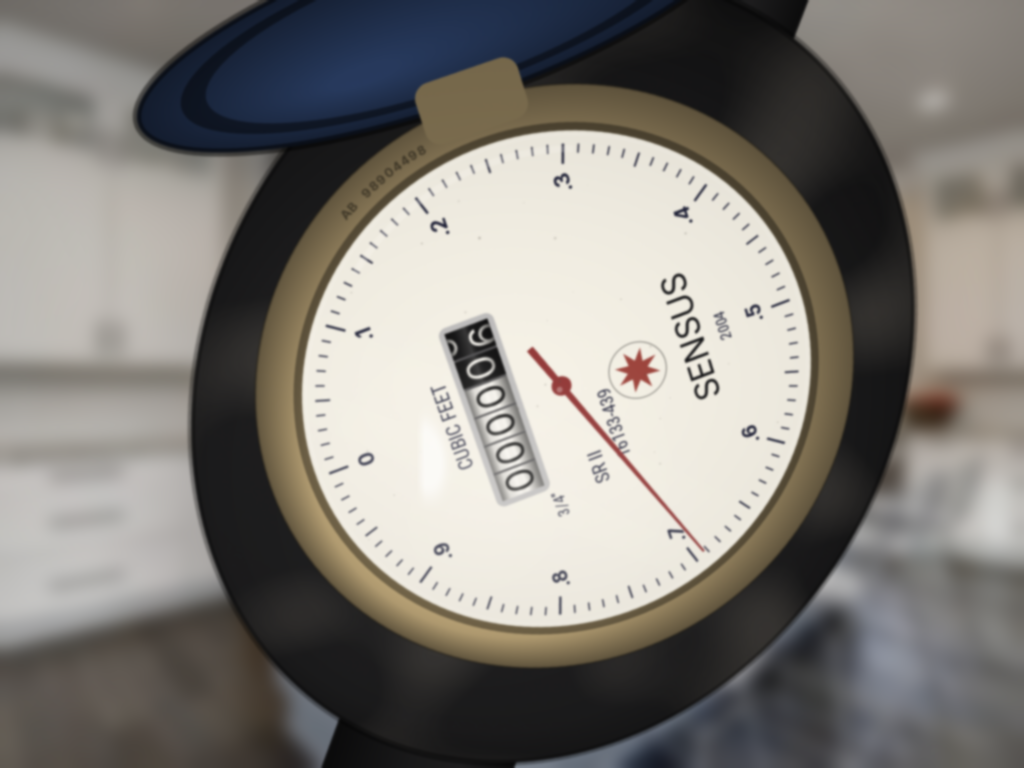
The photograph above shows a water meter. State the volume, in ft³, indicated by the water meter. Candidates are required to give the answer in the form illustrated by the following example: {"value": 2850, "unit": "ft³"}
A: {"value": 5.69, "unit": "ft³"}
